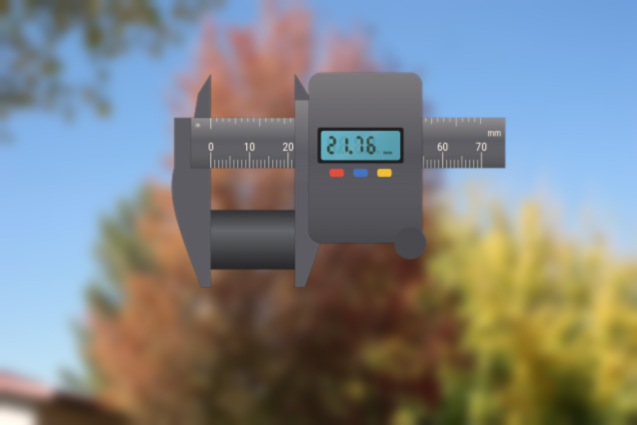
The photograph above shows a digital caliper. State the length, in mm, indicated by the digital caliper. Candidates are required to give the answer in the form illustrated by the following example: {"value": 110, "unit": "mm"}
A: {"value": 21.76, "unit": "mm"}
